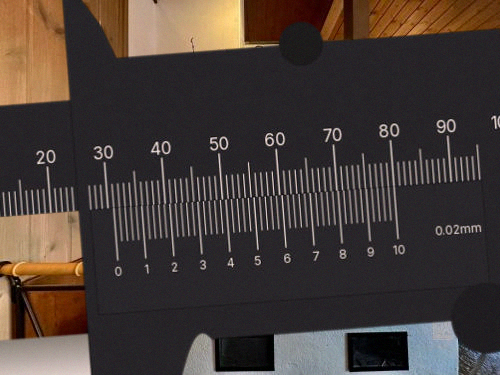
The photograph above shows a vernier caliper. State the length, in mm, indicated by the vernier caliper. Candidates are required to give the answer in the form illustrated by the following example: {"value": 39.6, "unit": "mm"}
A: {"value": 31.0, "unit": "mm"}
